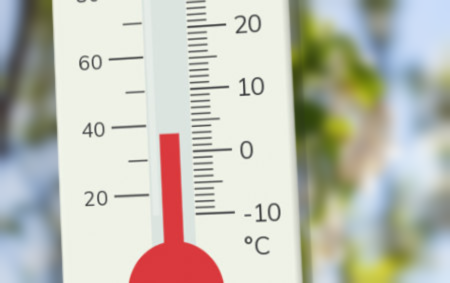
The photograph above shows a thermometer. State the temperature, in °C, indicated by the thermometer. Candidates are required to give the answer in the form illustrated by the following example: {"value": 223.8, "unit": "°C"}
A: {"value": 3, "unit": "°C"}
